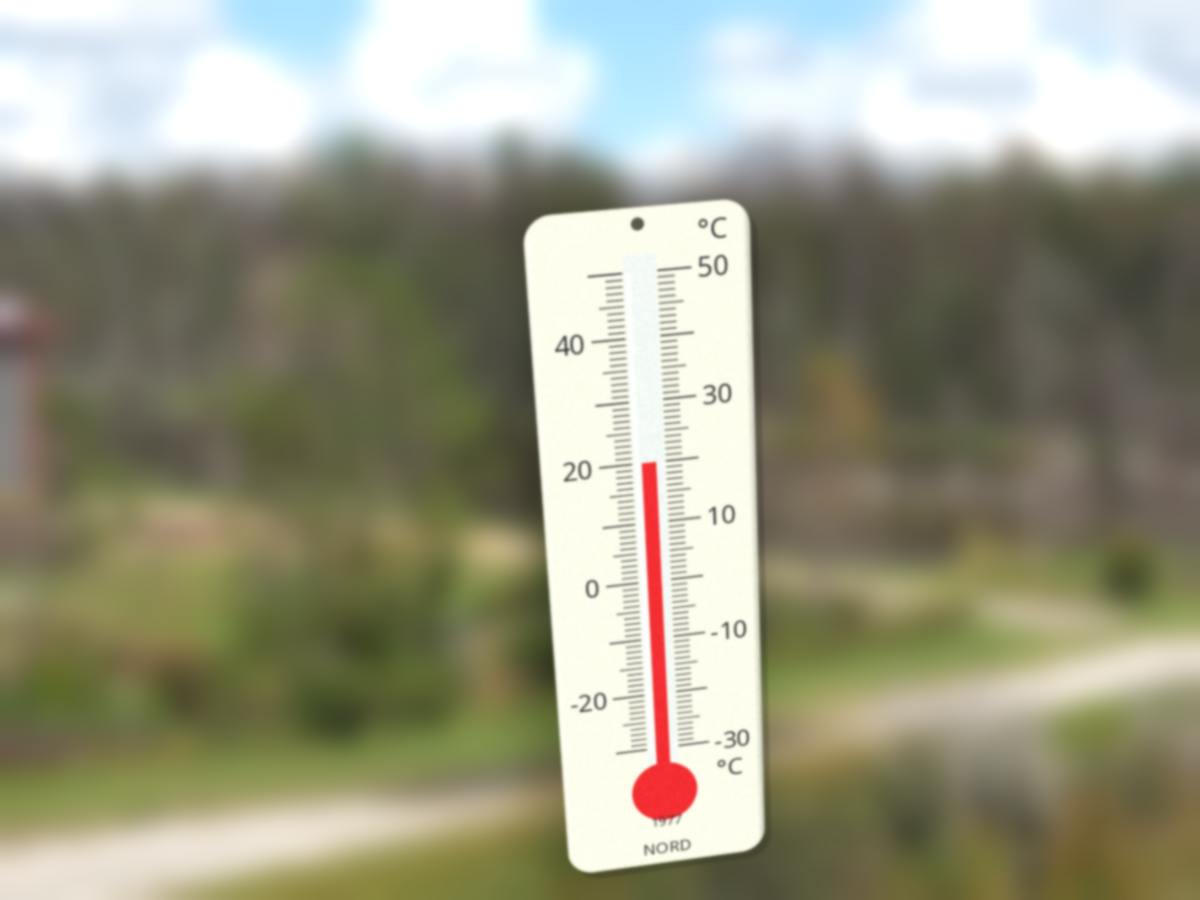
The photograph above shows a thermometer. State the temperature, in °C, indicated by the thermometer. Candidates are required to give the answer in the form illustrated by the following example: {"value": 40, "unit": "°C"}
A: {"value": 20, "unit": "°C"}
